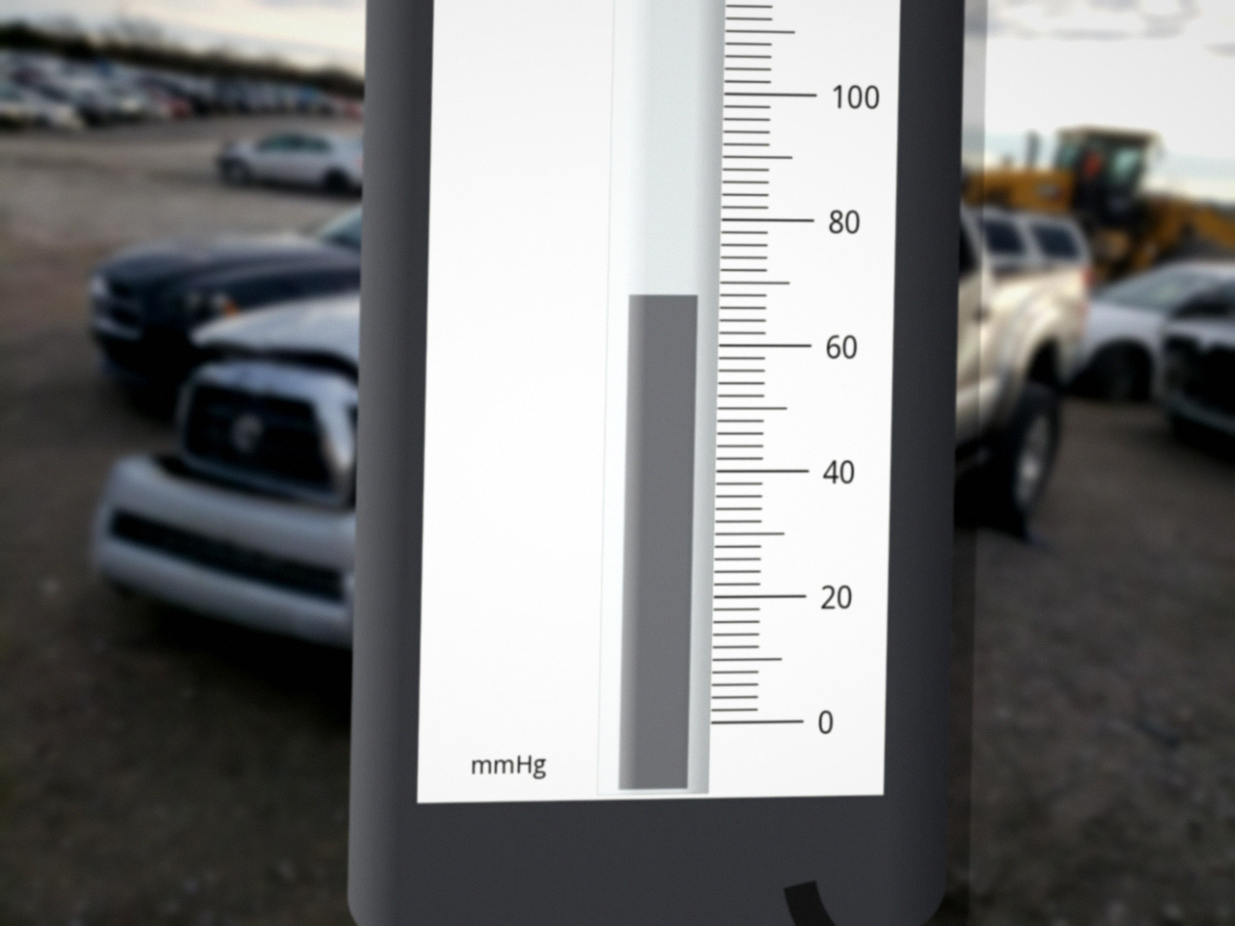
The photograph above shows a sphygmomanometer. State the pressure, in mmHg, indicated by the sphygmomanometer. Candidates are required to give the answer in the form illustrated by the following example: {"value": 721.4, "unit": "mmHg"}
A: {"value": 68, "unit": "mmHg"}
